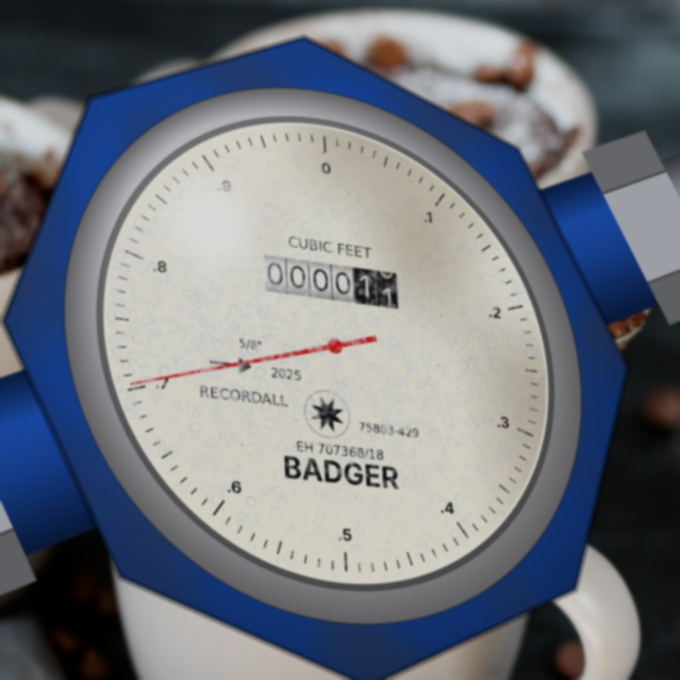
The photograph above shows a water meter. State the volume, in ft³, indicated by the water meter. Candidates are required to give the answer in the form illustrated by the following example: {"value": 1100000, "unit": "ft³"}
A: {"value": 10.70, "unit": "ft³"}
